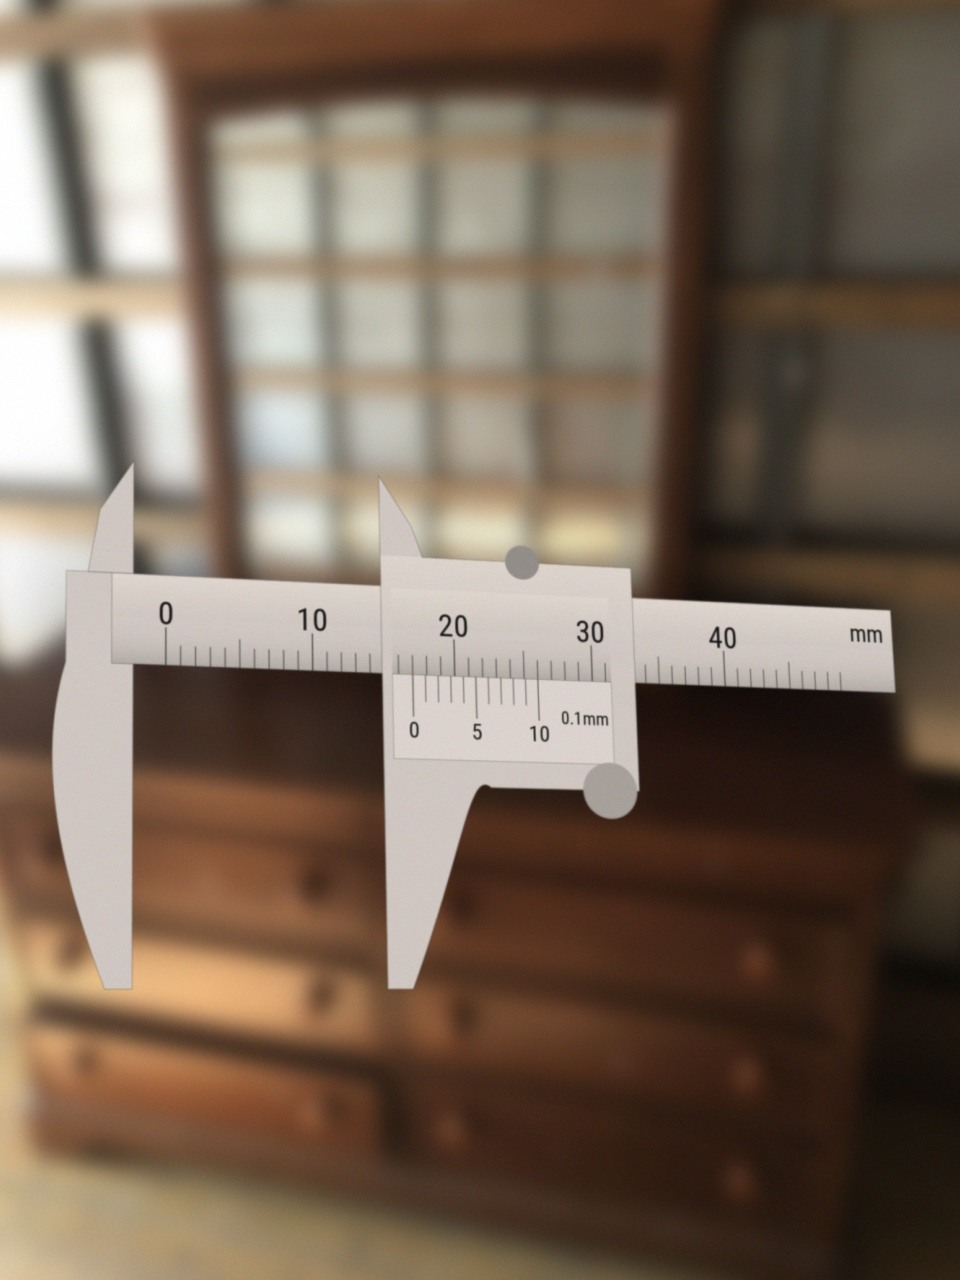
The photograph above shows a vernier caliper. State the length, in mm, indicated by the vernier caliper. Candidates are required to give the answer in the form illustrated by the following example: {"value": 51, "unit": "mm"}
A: {"value": 17.0, "unit": "mm"}
